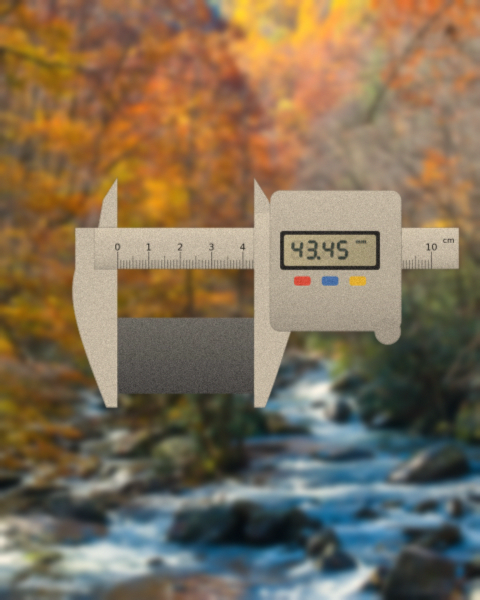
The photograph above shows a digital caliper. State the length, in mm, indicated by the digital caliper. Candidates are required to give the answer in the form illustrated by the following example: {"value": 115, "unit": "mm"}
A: {"value": 43.45, "unit": "mm"}
